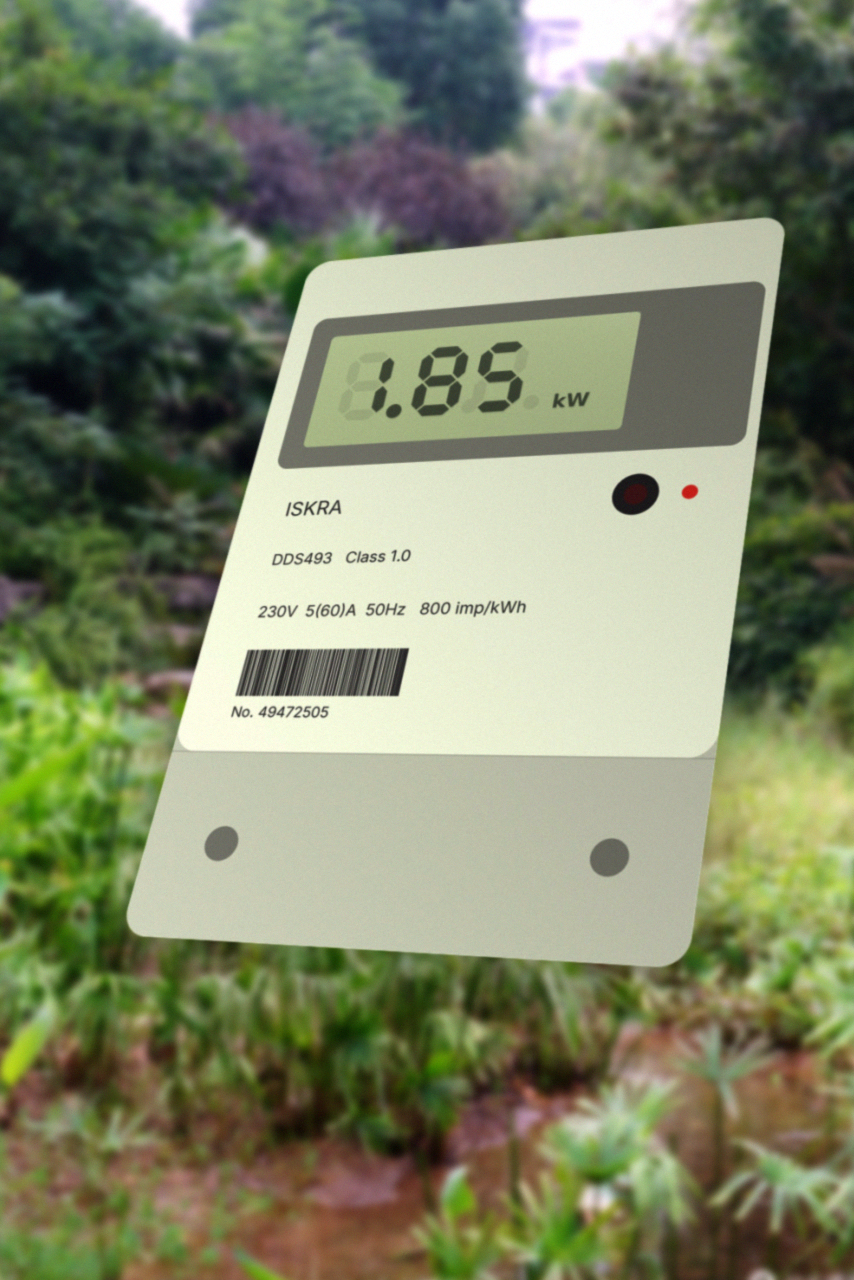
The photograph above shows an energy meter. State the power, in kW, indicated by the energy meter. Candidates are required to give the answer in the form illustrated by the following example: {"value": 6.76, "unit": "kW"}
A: {"value": 1.85, "unit": "kW"}
